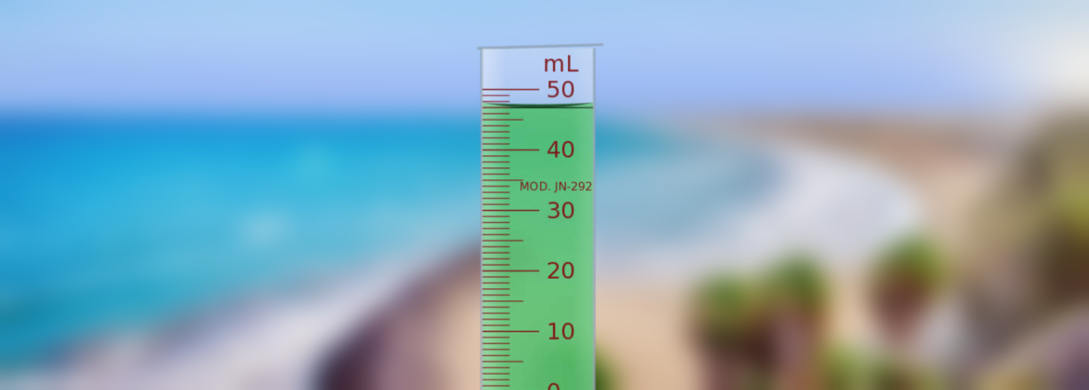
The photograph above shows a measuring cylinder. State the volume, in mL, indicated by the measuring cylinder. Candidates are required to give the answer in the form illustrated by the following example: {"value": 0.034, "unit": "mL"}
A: {"value": 47, "unit": "mL"}
